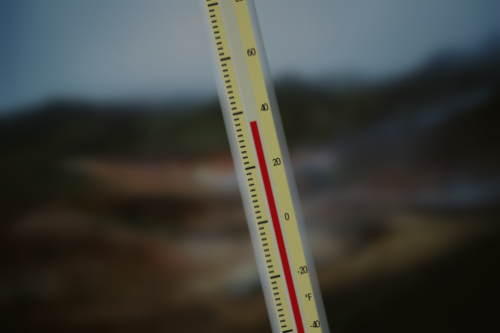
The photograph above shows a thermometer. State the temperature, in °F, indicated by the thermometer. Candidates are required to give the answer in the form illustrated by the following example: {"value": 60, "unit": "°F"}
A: {"value": 36, "unit": "°F"}
